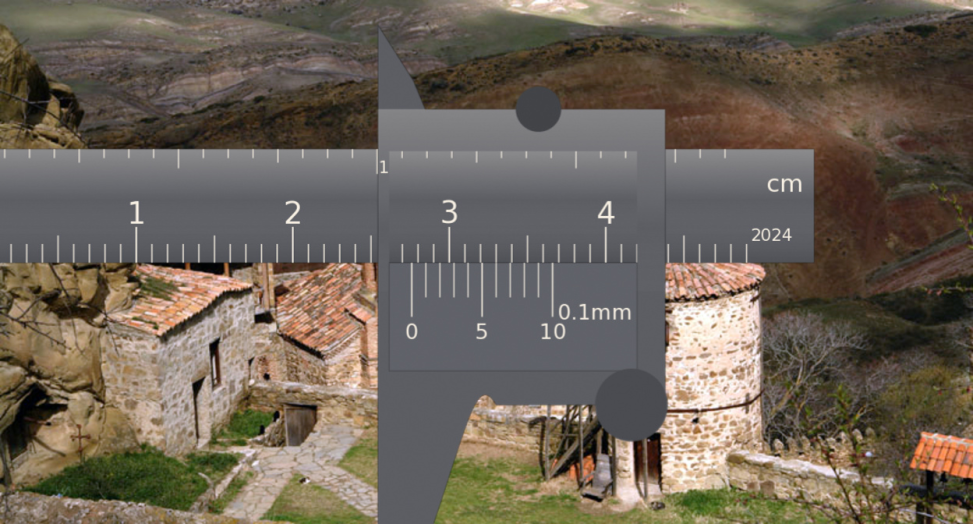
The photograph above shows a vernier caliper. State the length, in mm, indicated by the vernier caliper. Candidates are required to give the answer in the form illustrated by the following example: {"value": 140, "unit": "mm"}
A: {"value": 27.6, "unit": "mm"}
